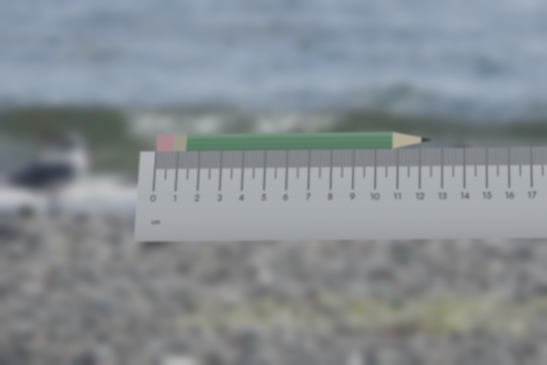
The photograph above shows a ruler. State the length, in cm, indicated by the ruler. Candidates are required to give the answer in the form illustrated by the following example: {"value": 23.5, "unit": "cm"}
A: {"value": 12.5, "unit": "cm"}
